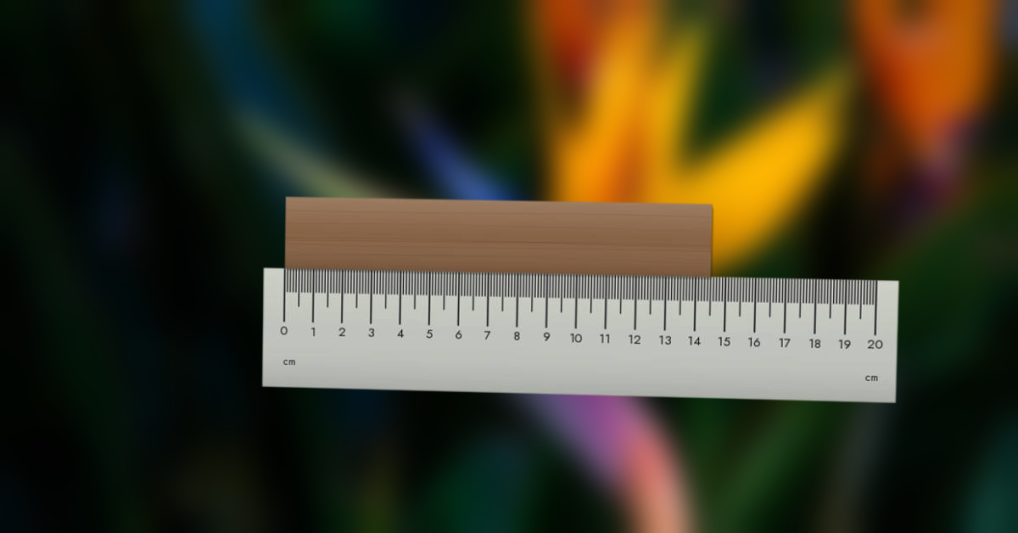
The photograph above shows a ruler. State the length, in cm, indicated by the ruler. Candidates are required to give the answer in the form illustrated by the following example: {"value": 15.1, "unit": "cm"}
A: {"value": 14.5, "unit": "cm"}
